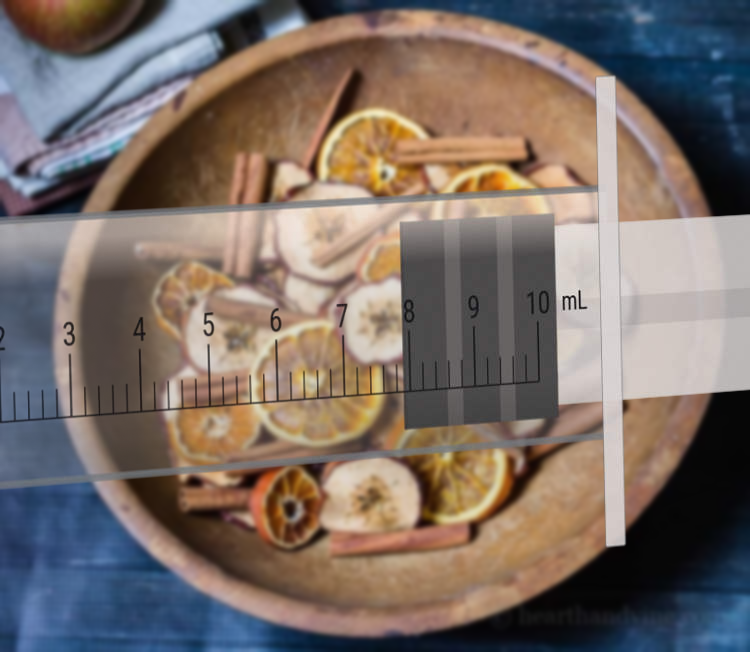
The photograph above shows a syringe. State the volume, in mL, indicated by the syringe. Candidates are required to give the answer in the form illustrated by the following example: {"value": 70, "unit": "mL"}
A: {"value": 7.9, "unit": "mL"}
